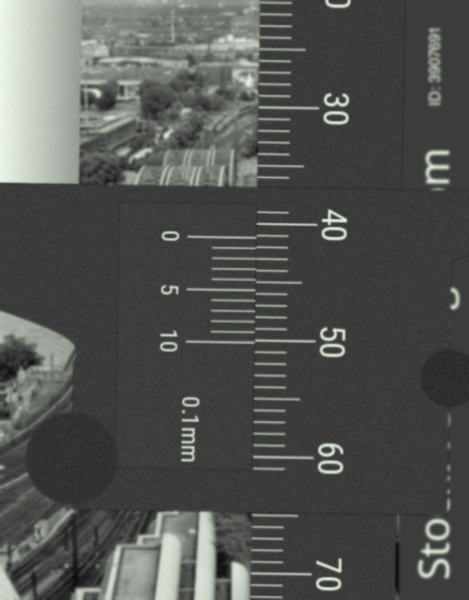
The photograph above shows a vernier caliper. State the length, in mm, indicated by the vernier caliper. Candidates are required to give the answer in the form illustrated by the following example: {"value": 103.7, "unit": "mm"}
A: {"value": 41.2, "unit": "mm"}
